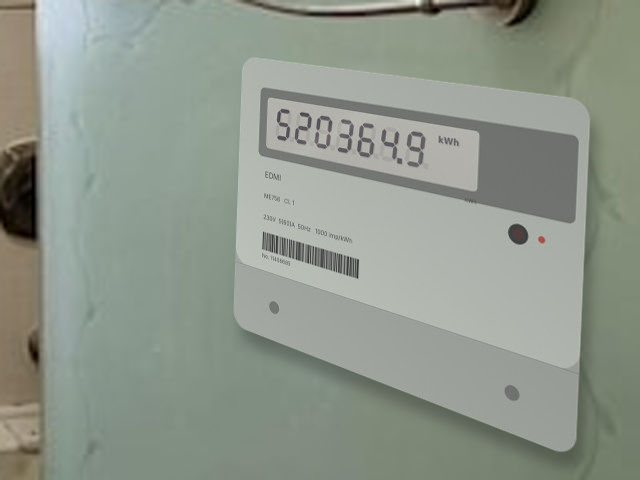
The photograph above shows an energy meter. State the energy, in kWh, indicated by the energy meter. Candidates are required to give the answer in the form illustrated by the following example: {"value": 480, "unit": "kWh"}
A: {"value": 520364.9, "unit": "kWh"}
